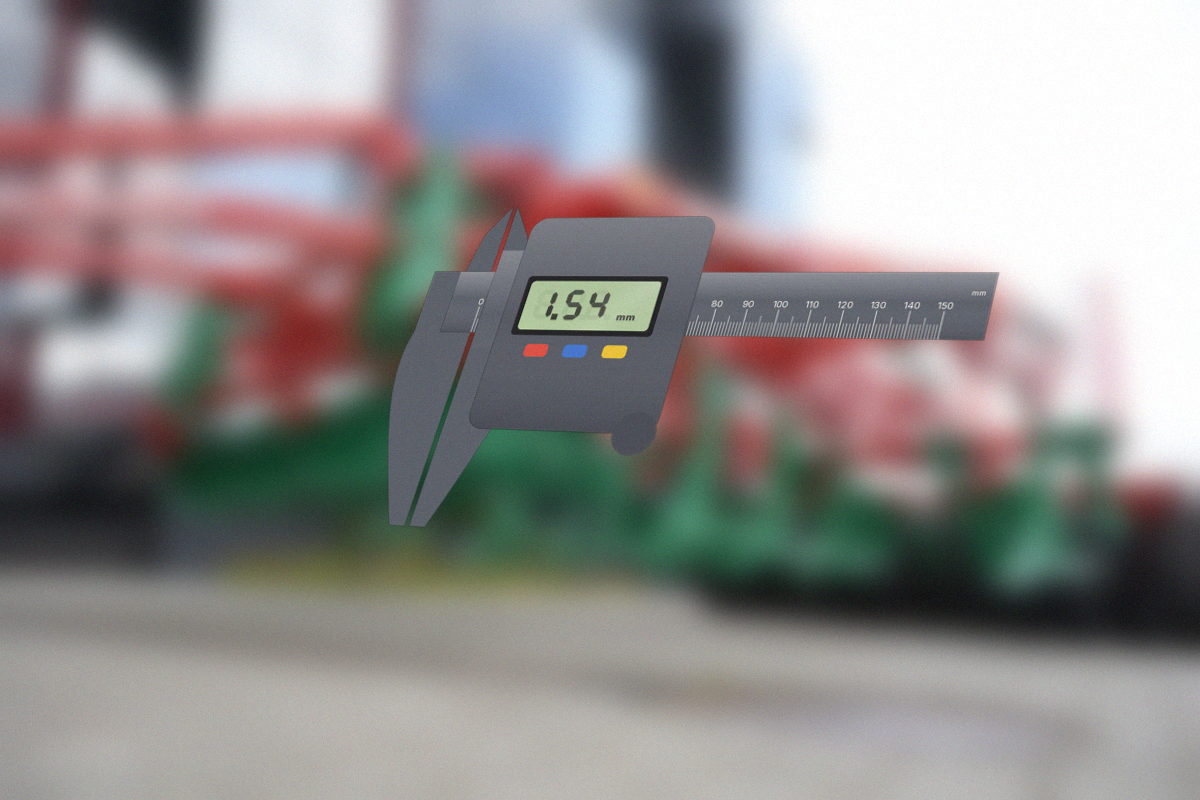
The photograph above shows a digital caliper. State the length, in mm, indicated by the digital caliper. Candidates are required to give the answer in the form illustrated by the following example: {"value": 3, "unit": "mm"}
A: {"value": 1.54, "unit": "mm"}
